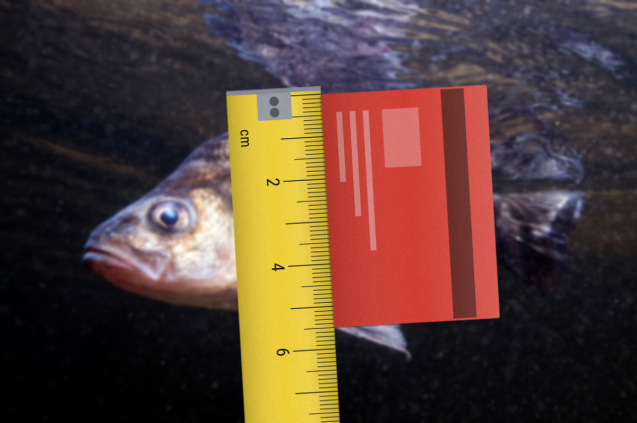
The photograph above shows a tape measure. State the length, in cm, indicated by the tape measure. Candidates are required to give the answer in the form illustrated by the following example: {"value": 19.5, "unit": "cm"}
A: {"value": 5.5, "unit": "cm"}
